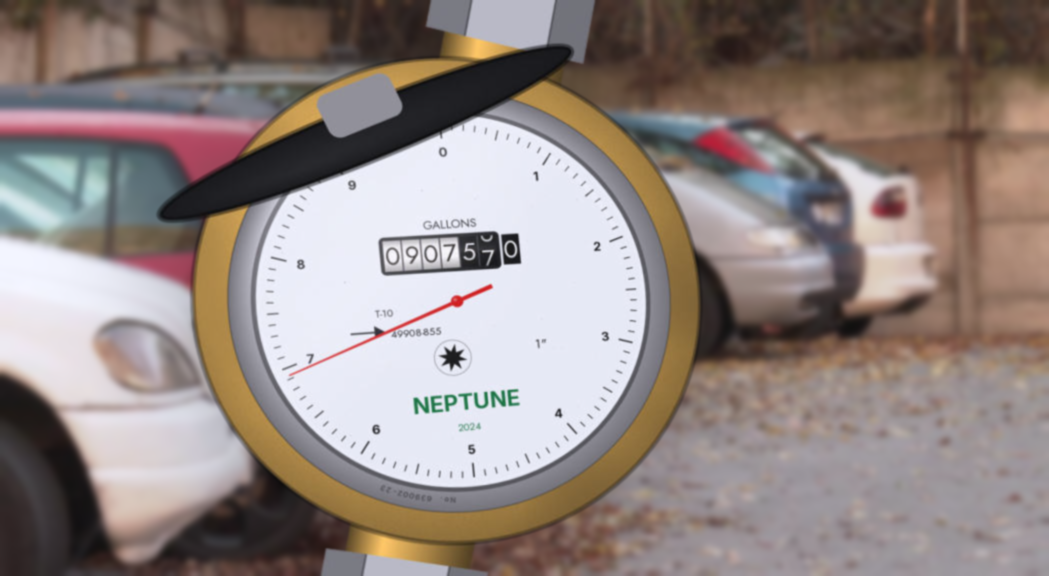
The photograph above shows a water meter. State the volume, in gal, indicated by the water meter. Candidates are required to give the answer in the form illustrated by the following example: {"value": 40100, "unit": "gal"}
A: {"value": 907566.9, "unit": "gal"}
